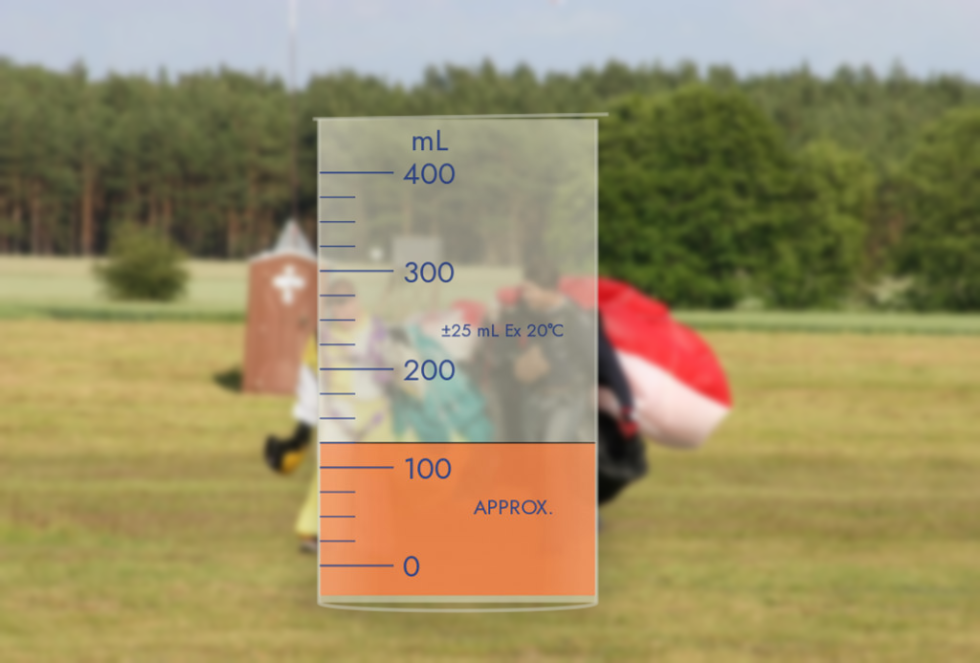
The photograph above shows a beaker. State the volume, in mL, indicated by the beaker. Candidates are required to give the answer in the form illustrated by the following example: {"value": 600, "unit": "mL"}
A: {"value": 125, "unit": "mL"}
